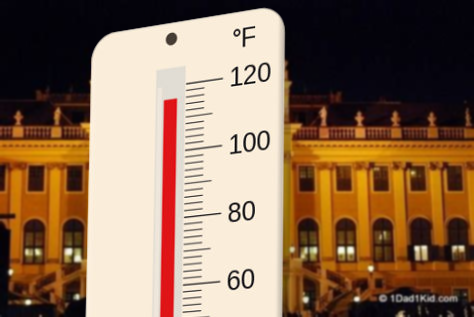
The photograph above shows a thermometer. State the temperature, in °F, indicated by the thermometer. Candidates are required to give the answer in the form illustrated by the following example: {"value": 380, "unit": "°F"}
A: {"value": 116, "unit": "°F"}
